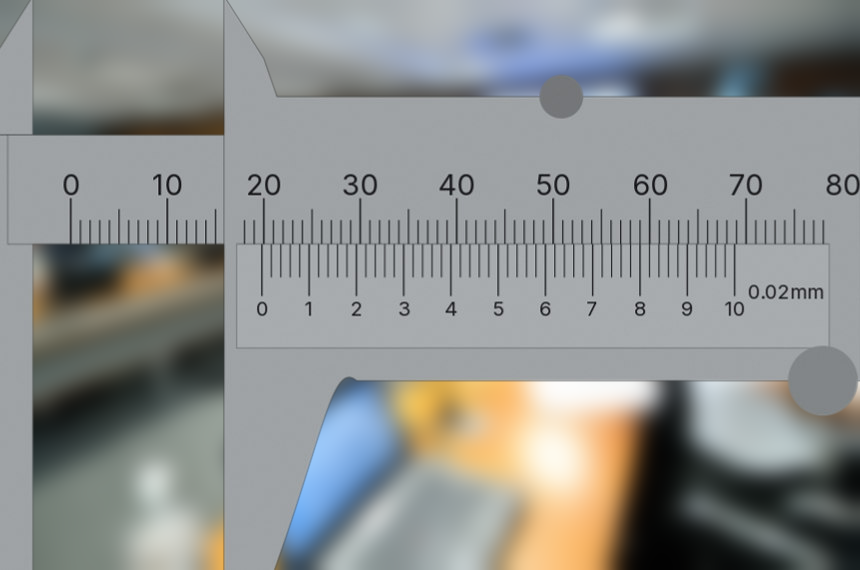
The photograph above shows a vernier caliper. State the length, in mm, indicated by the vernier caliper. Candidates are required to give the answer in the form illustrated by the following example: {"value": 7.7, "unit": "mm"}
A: {"value": 19.8, "unit": "mm"}
